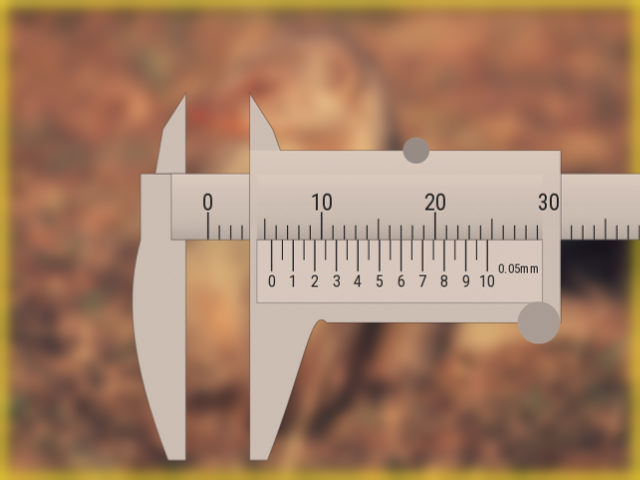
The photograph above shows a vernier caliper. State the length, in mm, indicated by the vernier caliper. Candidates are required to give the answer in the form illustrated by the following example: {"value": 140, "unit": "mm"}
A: {"value": 5.6, "unit": "mm"}
